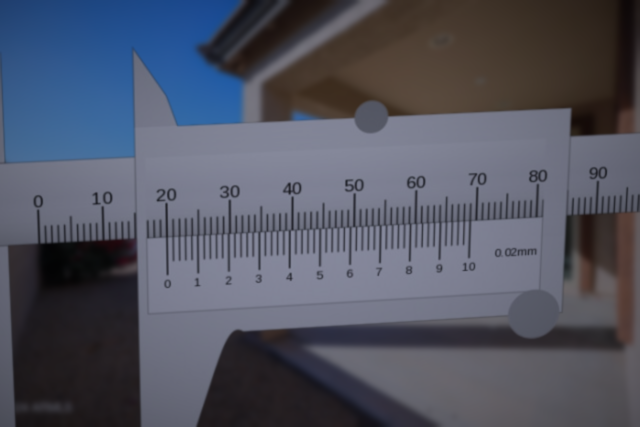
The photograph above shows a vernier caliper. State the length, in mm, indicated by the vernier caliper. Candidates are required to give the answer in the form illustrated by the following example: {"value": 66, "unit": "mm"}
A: {"value": 20.0, "unit": "mm"}
